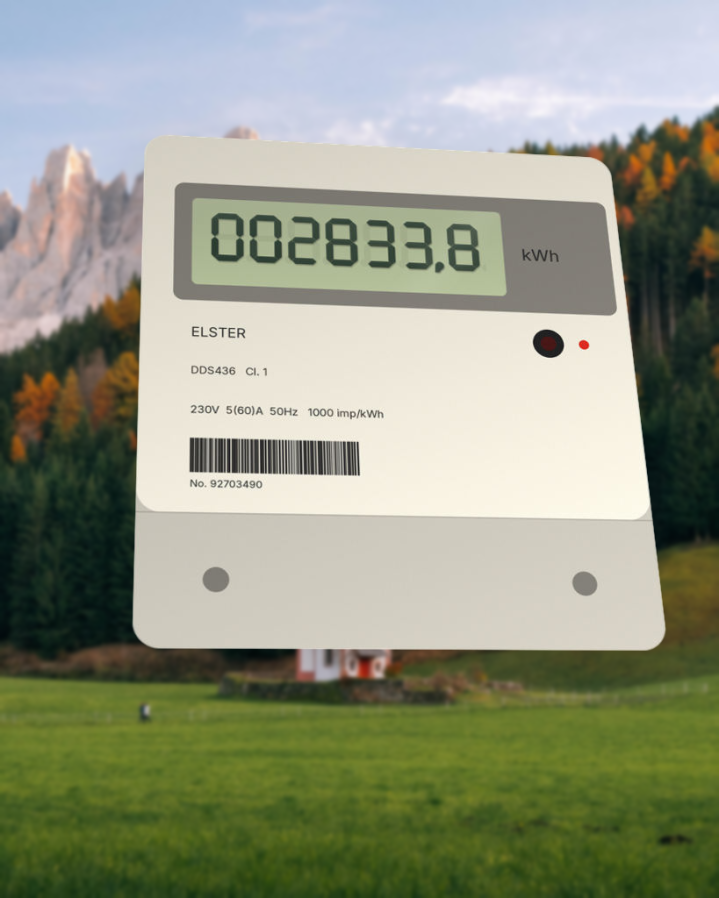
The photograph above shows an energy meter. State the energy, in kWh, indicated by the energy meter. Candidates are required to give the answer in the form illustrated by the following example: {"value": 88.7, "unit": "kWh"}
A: {"value": 2833.8, "unit": "kWh"}
